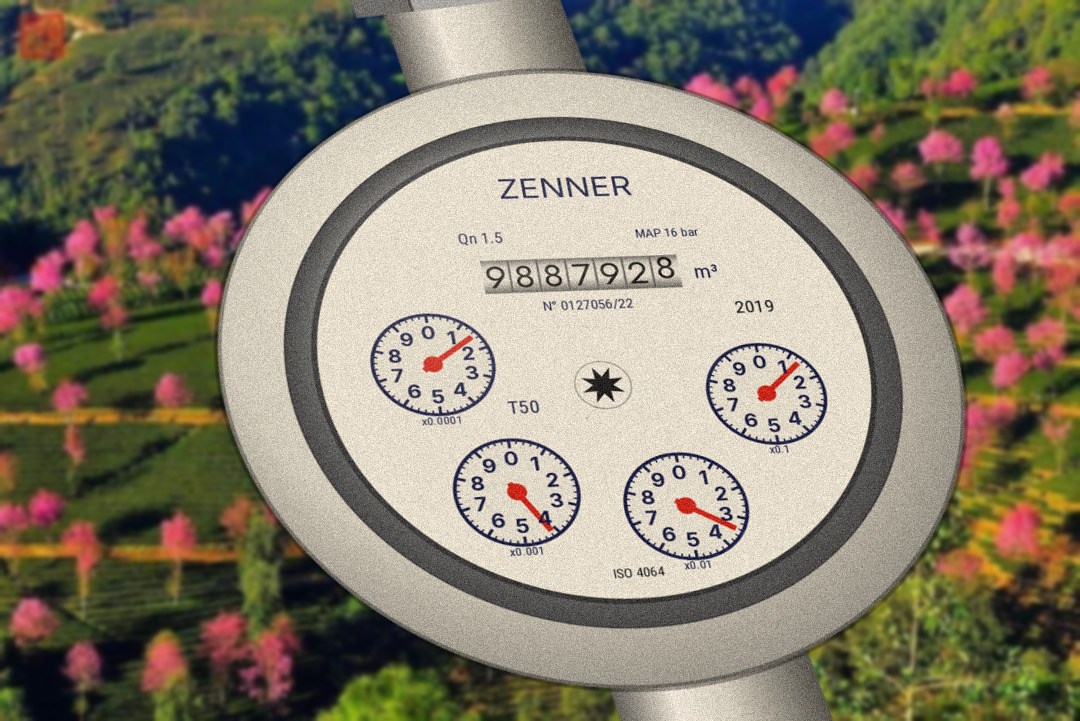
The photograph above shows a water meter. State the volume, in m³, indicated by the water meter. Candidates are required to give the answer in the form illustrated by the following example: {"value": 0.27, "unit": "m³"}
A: {"value": 9887928.1341, "unit": "m³"}
